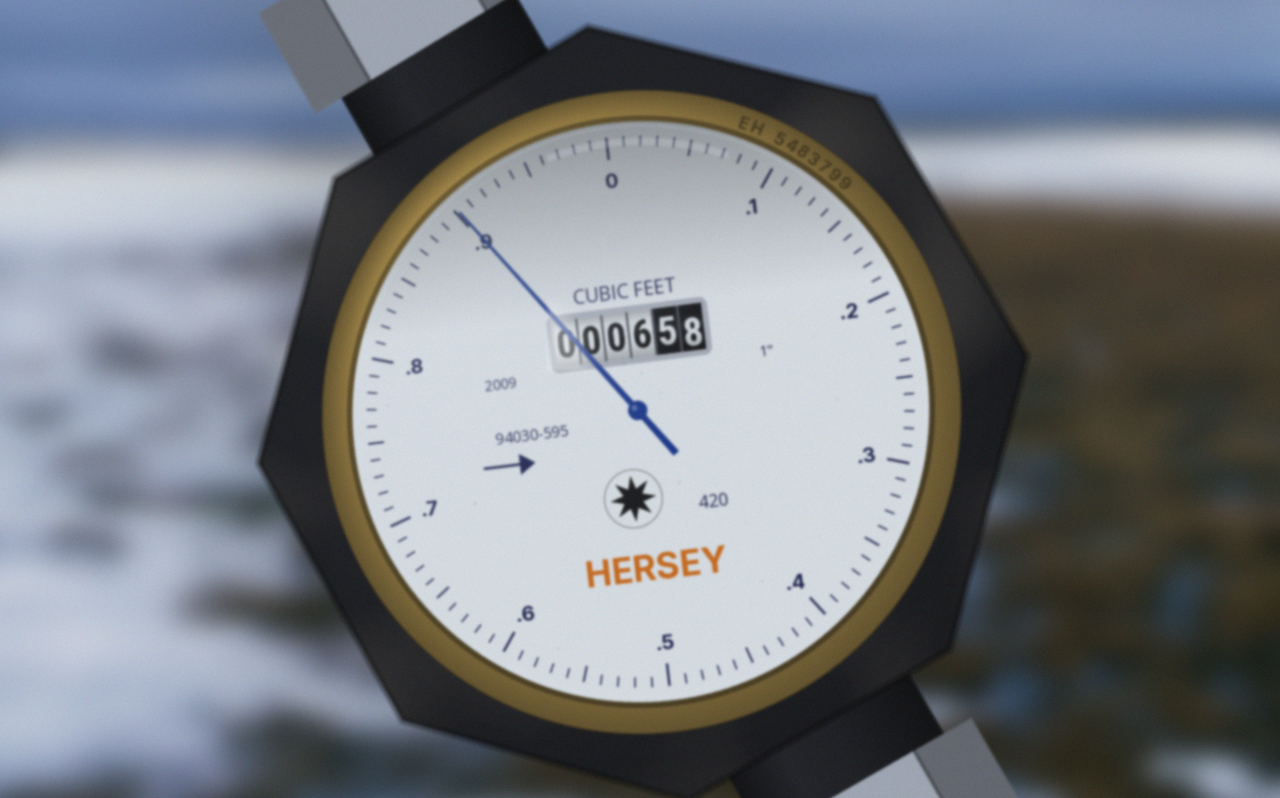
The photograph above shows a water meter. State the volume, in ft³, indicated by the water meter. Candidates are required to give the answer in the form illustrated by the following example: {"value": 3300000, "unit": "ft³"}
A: {"value": 657.90, "unit": "ft³"}
